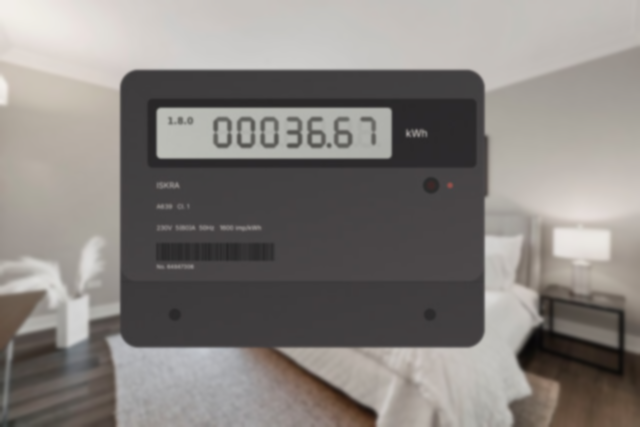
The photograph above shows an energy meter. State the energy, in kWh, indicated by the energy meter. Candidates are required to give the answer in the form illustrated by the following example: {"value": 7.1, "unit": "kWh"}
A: {"value": 36.67, "unit": "kWh"}
